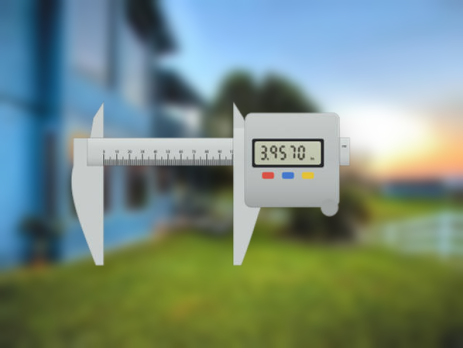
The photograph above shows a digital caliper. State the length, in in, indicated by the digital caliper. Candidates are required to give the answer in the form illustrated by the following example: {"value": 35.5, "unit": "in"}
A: {"value": 3.9570, "unit": "in"}
